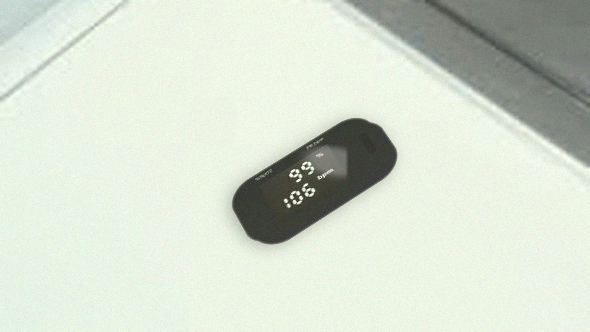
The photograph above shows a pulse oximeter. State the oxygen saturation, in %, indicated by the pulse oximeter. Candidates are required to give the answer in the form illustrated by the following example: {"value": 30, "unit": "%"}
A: {"value": 99, "unit": "%"}
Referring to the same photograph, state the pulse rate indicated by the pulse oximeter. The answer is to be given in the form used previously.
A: {"value": 106, "unit": "bpm"}
